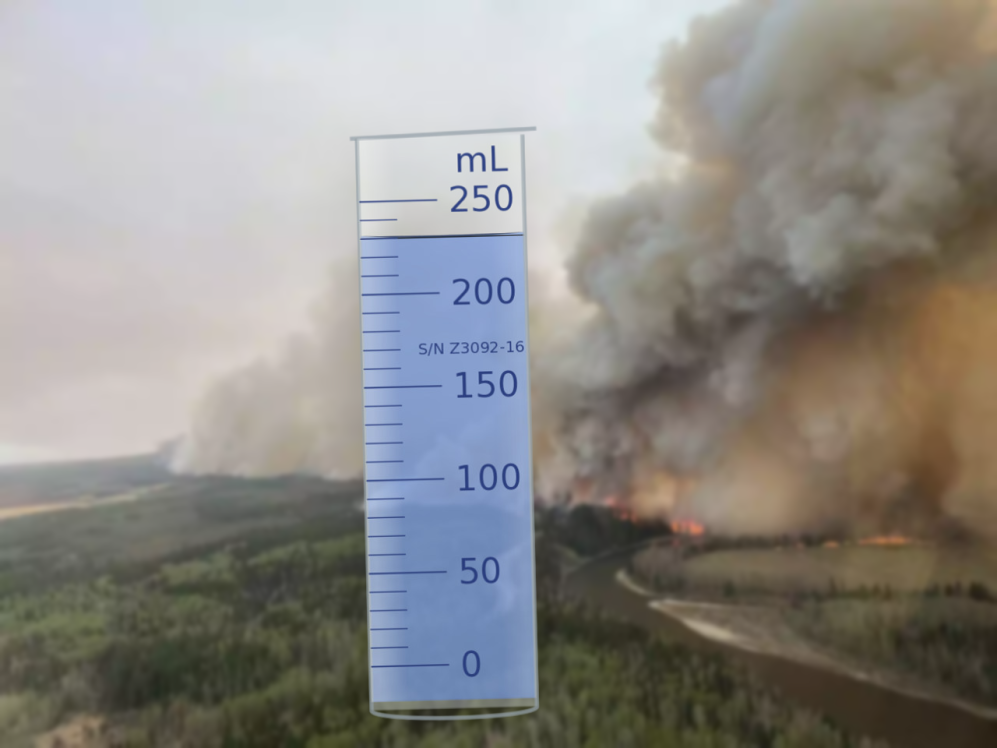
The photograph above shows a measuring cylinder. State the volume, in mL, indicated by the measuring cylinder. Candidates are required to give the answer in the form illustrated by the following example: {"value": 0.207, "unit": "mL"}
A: {"value": 230, "unit": "mL"}
